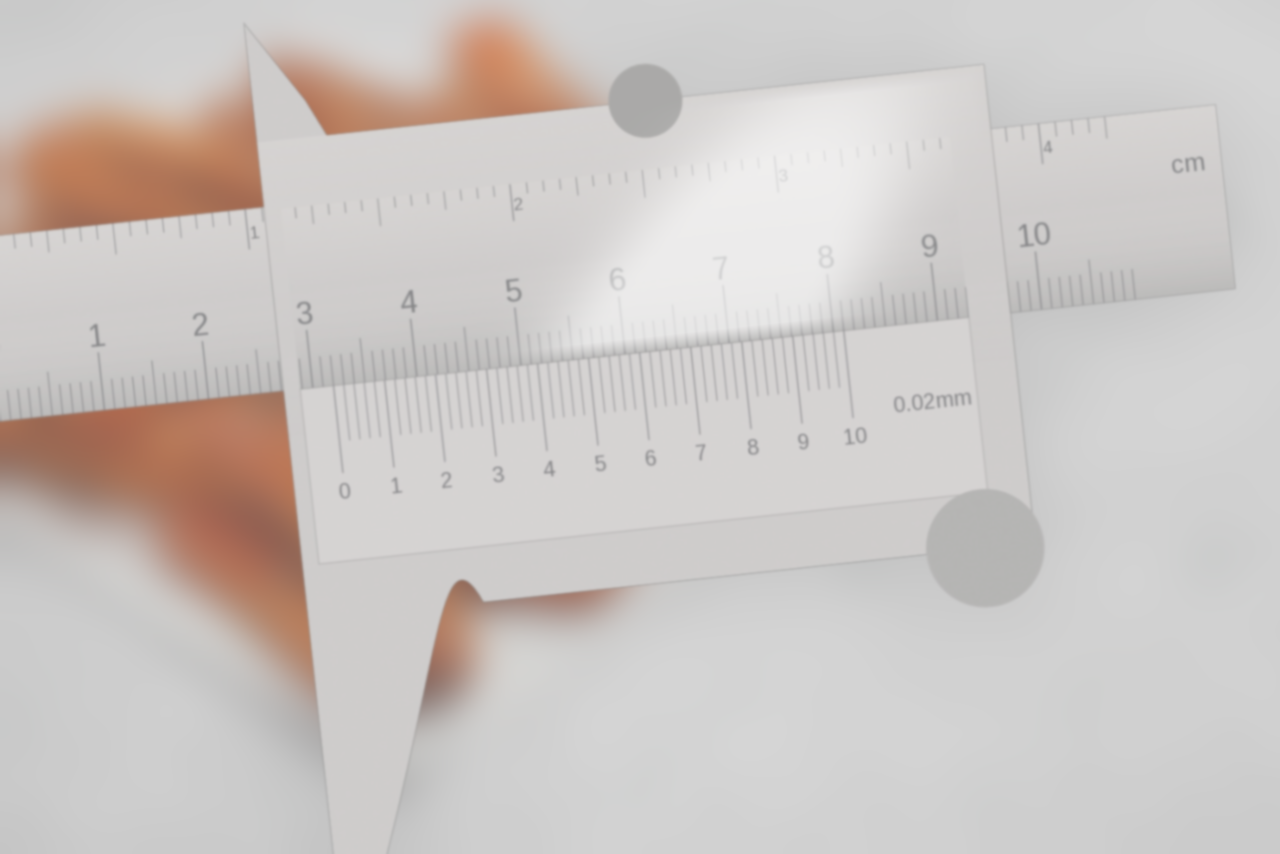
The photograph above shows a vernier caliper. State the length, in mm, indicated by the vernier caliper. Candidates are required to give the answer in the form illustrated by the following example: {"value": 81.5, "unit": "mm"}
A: {"value": 32.0, "unit": "mm"}
